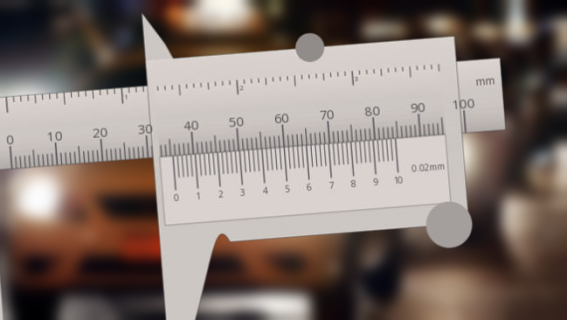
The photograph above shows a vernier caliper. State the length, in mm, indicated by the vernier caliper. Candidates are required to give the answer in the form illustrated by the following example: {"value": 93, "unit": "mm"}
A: {"value": 35.5, "unit": "mm"}
